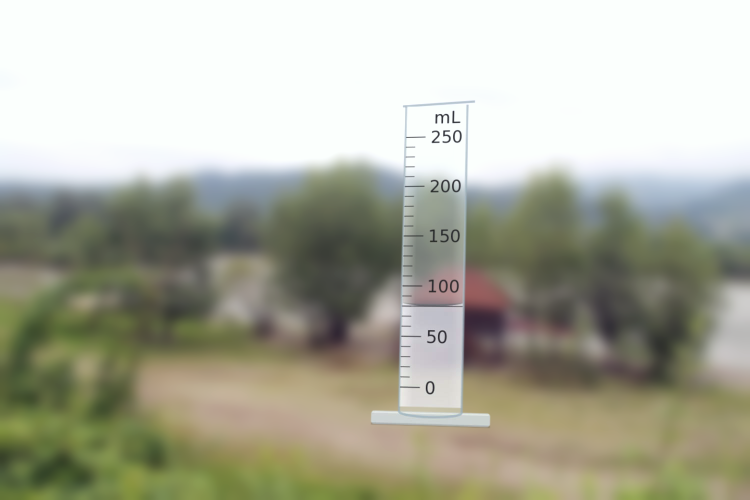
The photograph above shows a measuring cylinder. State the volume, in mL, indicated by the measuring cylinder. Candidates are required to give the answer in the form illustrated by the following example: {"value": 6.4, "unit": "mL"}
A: {"value": 80, "unit": "mL"}
